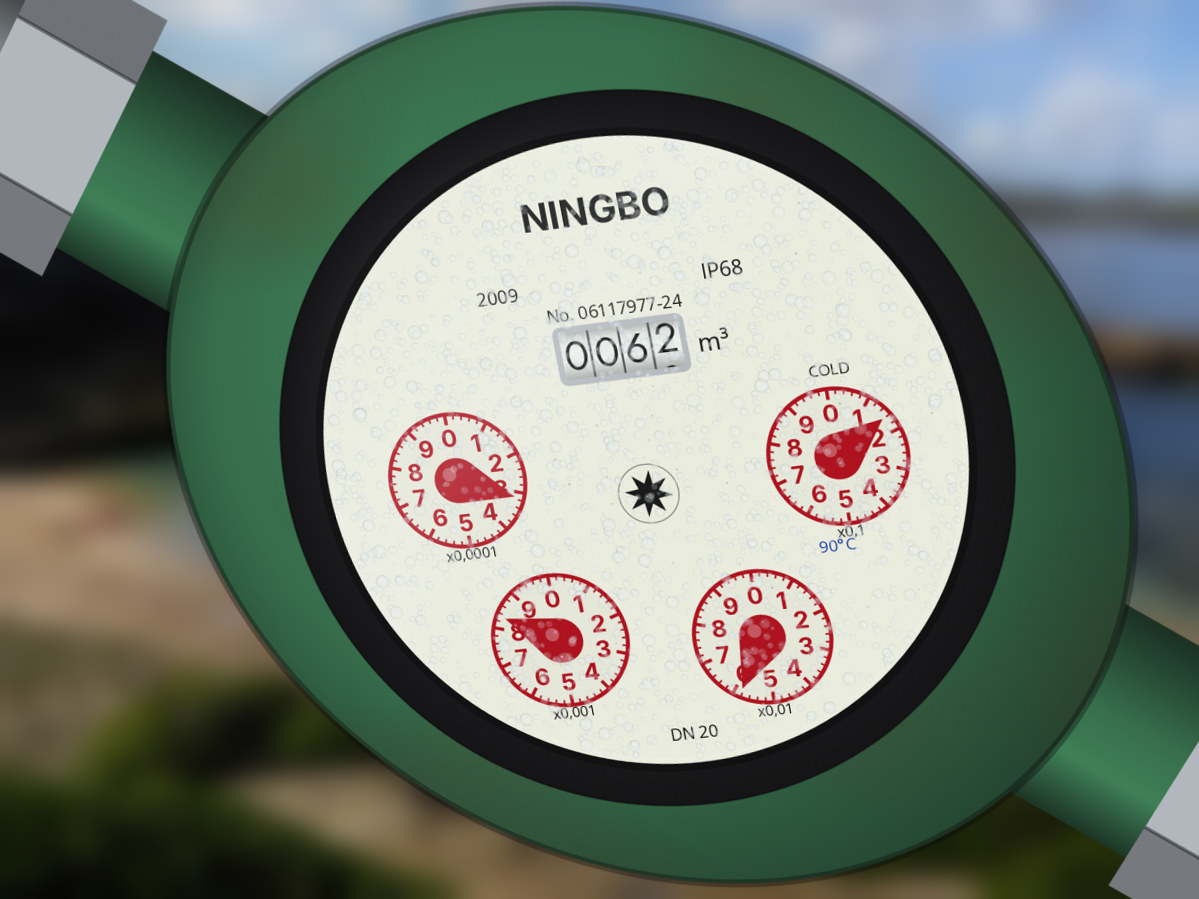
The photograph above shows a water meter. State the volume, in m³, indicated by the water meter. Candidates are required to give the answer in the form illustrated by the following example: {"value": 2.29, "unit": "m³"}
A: {"value": 62.1583, "unit": "m³"}
